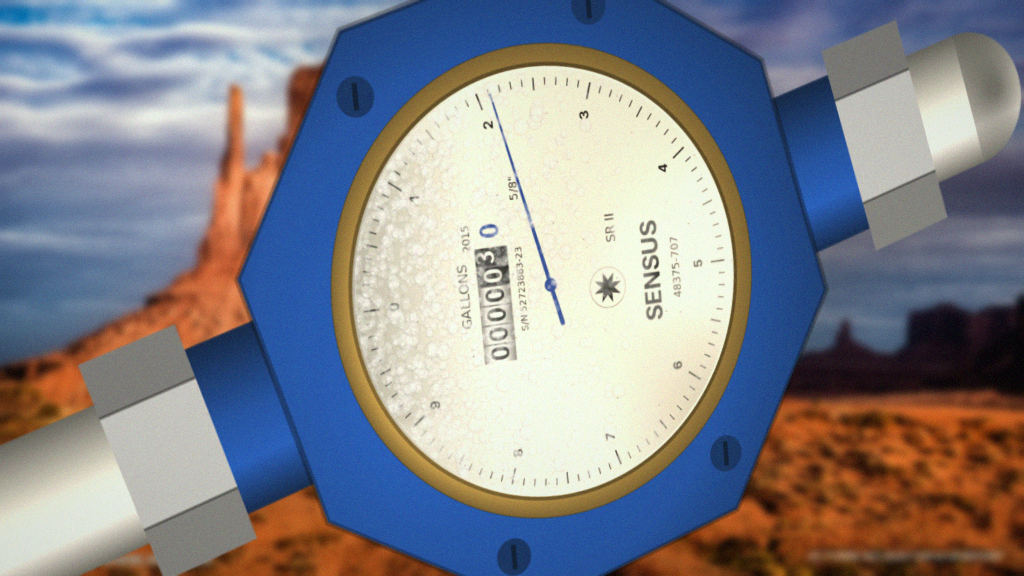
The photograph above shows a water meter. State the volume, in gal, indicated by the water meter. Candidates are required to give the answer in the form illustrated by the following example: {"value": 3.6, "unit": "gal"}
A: {"value": 32.1, "unit": "gal"}
